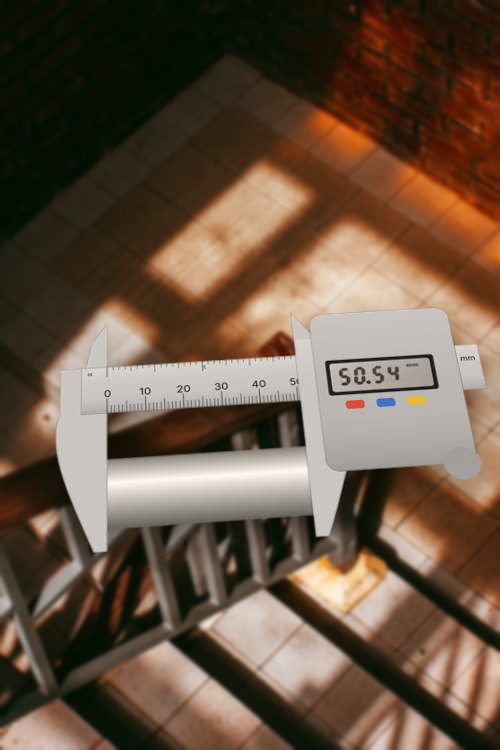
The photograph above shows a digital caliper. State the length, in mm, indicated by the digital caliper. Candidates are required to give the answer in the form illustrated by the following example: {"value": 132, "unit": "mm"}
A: {"value": 50.54, "unit": "mm"}
